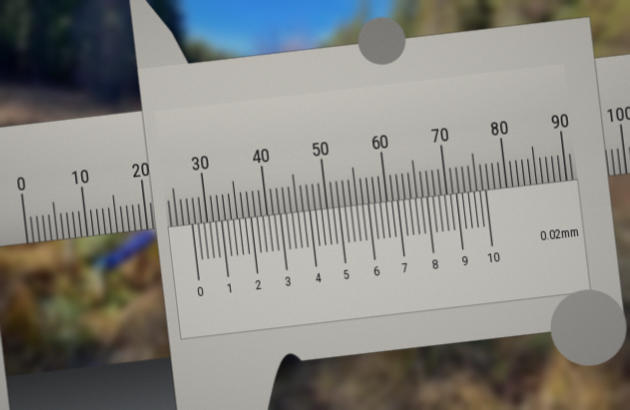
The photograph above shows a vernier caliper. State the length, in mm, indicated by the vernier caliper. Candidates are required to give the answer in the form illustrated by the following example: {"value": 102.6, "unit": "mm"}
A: {"value": 27.5, "unit": "mm"}
